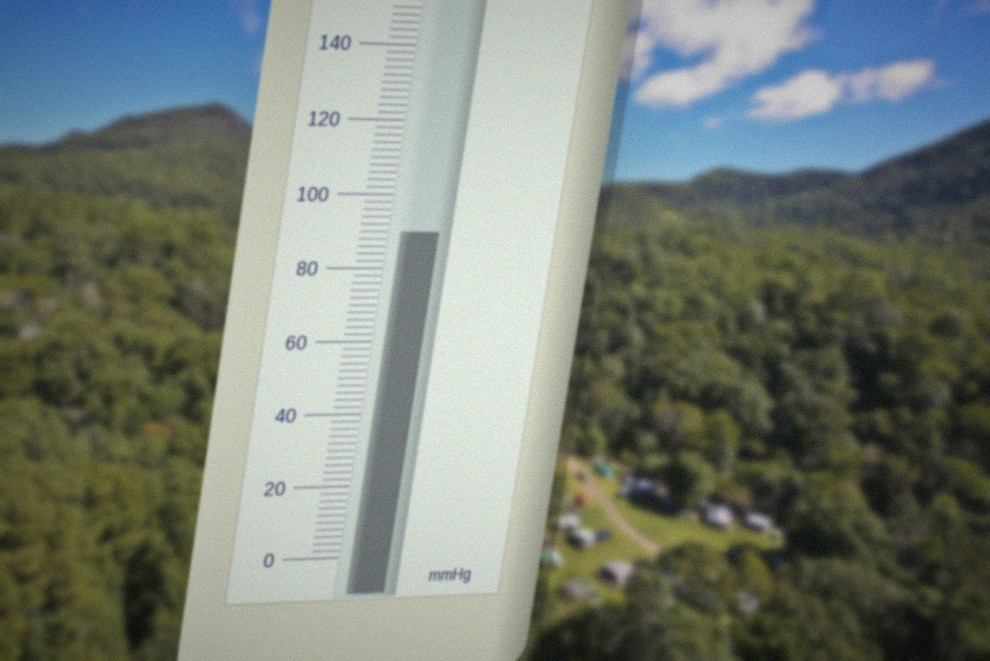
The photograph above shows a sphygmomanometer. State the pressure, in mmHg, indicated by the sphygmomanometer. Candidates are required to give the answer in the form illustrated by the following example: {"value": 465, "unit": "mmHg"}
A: {"value": 90, "unit": "mmHg"}
